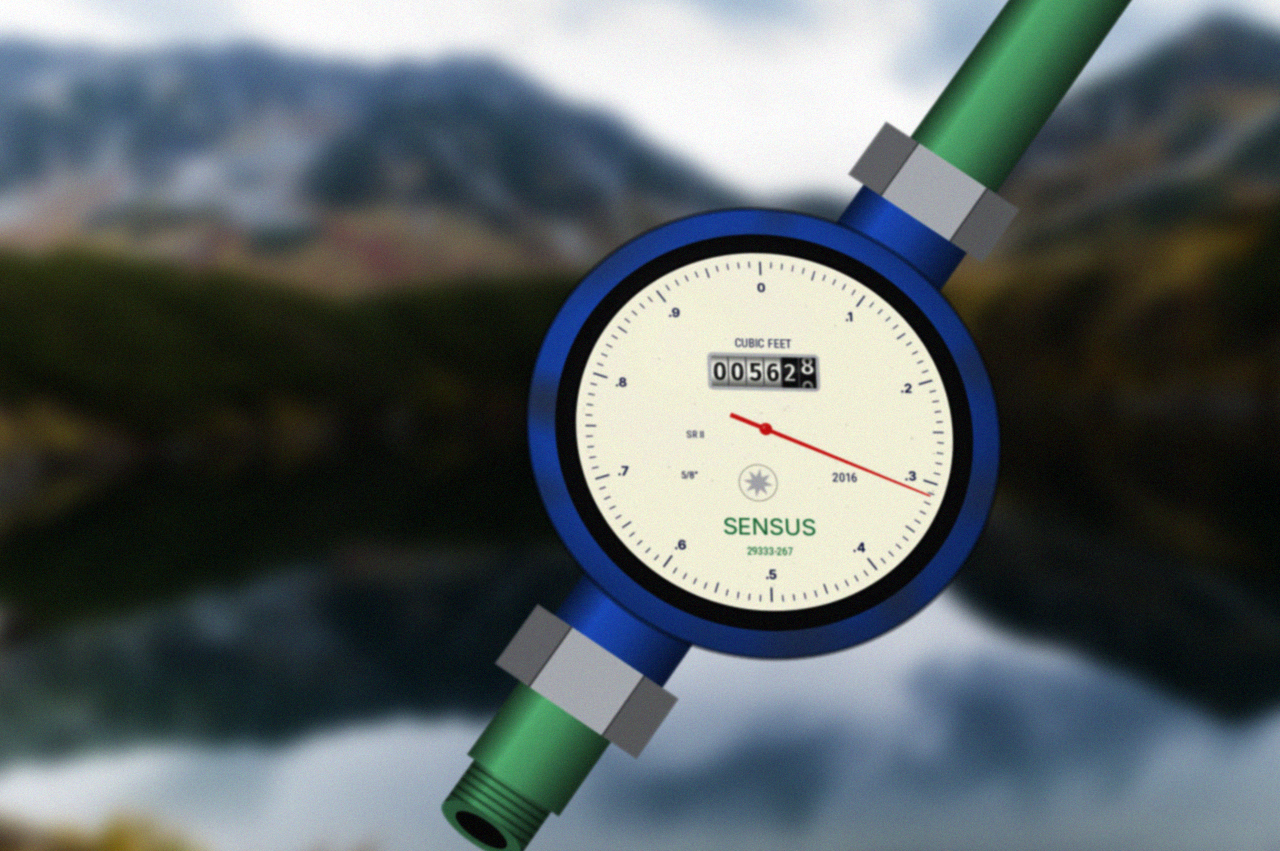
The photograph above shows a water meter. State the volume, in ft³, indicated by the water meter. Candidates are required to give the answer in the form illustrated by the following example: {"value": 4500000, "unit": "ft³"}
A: {"value": 5628.31, "unit": "ft³"}
